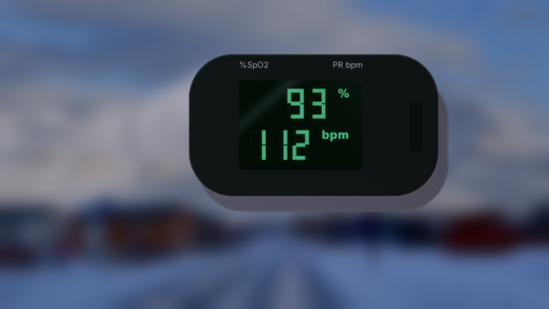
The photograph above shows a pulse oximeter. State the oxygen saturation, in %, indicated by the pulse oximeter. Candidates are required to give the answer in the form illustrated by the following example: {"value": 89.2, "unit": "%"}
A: {"value": 93, "unit": "%"}
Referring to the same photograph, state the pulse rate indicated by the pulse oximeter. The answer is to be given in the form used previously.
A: {"value": 112, "unit": "bpm"}
